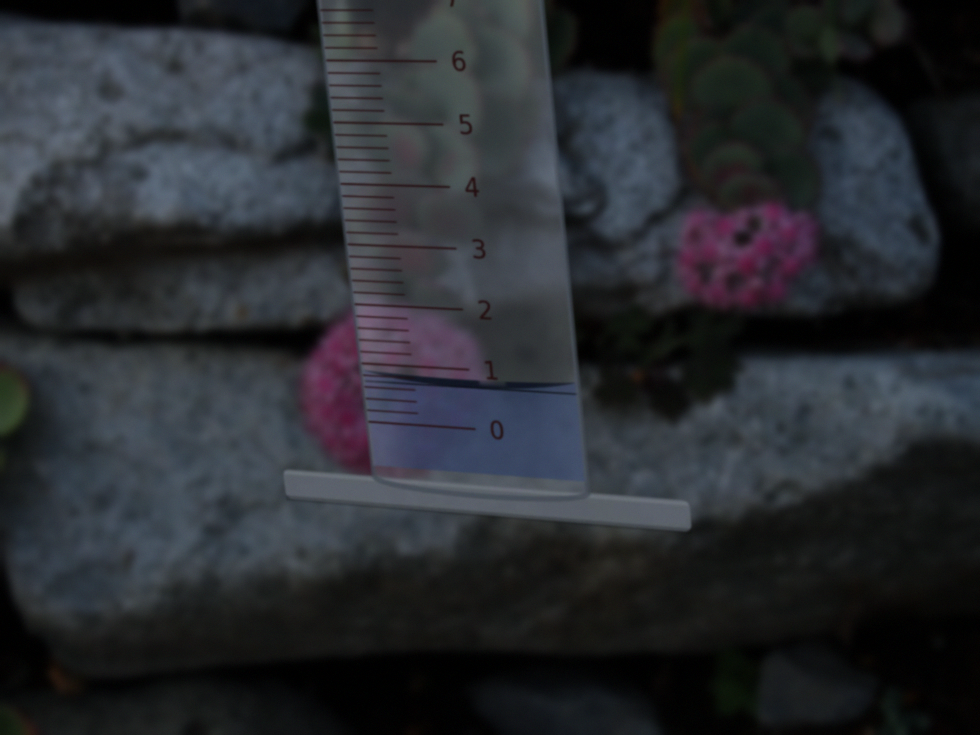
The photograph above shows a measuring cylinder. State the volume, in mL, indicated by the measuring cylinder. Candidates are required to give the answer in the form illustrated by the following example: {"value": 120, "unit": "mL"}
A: {"value": 0.7, "unit": "mL"}
